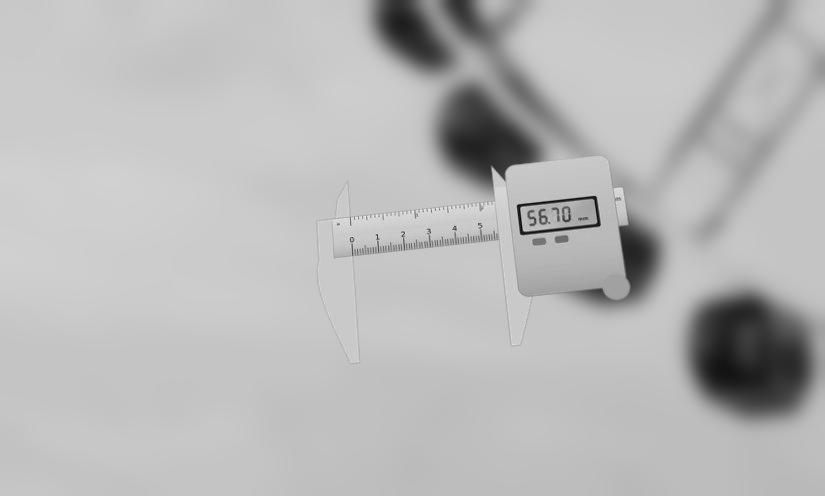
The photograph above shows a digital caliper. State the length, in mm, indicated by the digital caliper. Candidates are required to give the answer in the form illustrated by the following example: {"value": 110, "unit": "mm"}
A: {"value": 56.70, "unit": "mm"}
